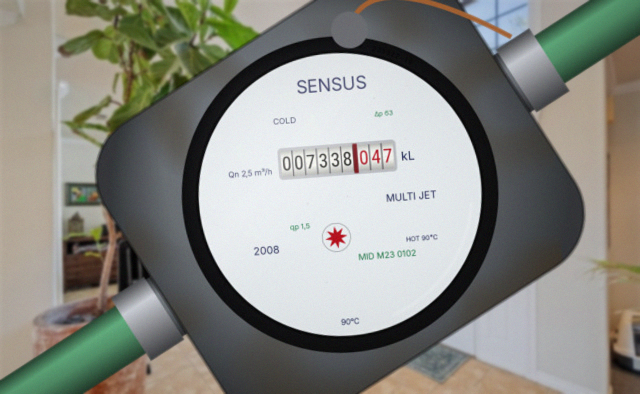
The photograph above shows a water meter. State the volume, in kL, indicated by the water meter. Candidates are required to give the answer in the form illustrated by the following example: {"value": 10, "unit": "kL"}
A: {"value": 7338.047, "unit": "kL"}
